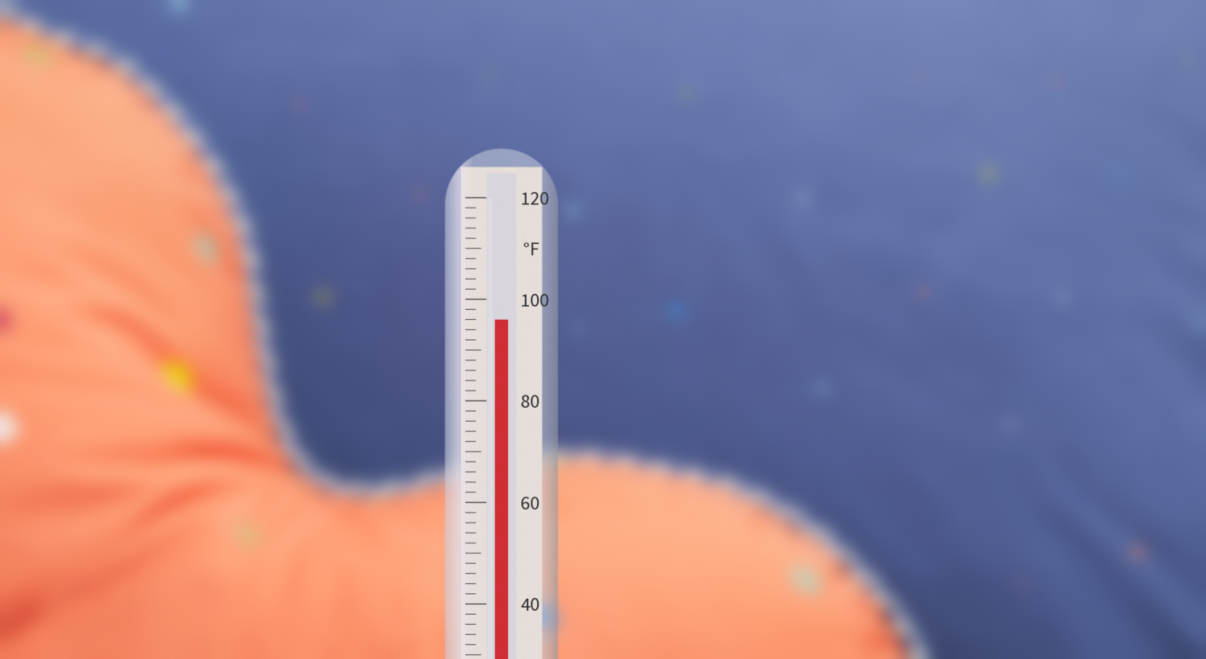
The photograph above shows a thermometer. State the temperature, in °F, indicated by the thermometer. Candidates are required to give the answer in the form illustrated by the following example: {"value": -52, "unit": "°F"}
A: {"value": 96, "unit": "°F"}
